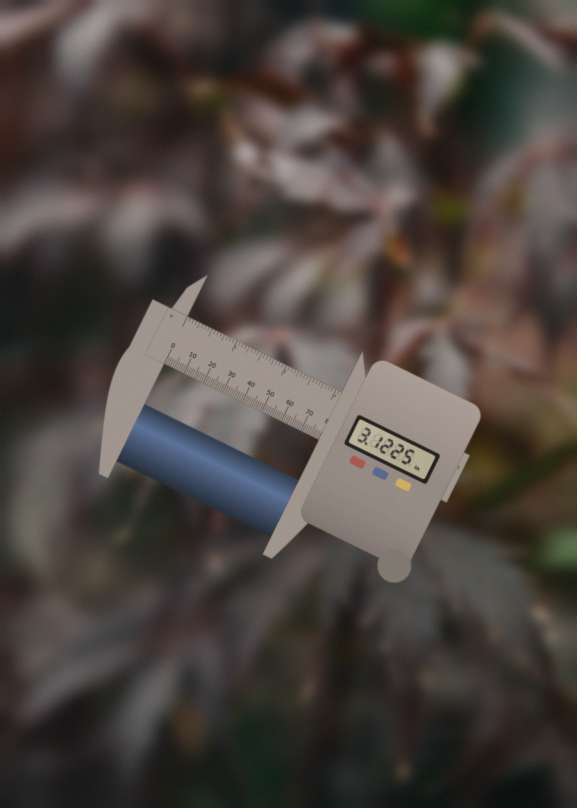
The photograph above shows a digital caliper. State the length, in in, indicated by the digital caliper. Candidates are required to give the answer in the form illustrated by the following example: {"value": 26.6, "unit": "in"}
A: {"value": 3.1225, "unit": "in"}
